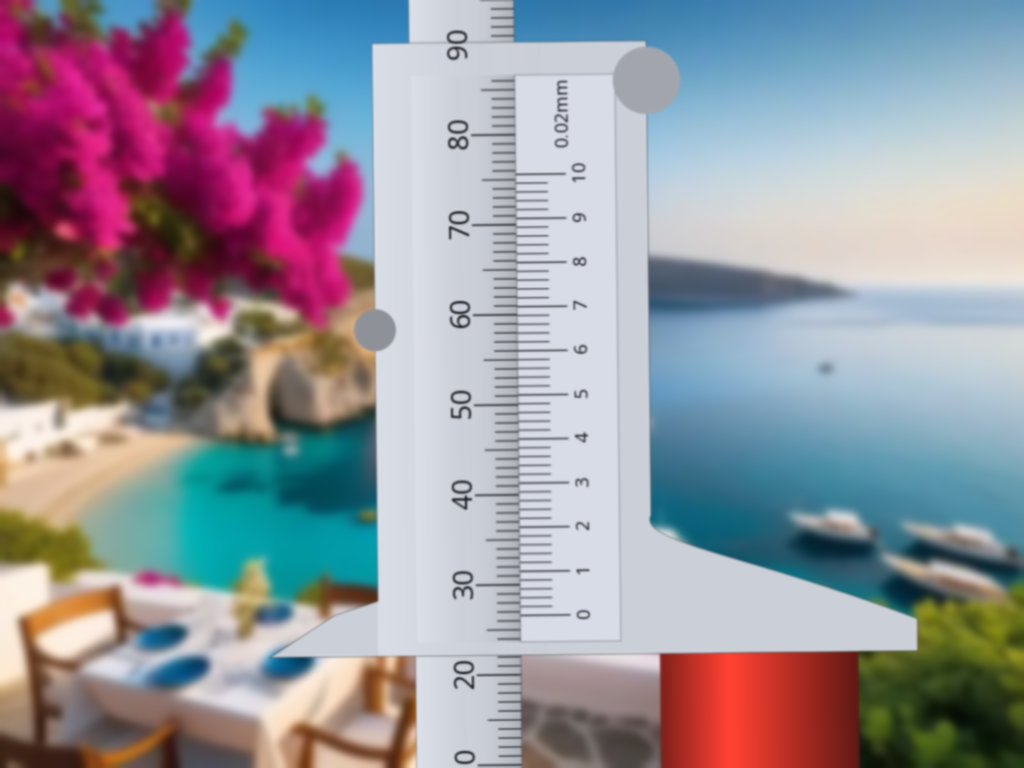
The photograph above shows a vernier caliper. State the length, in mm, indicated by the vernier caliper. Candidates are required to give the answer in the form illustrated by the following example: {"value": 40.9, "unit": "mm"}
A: {"value": 26.6, "unit": "mm"}
